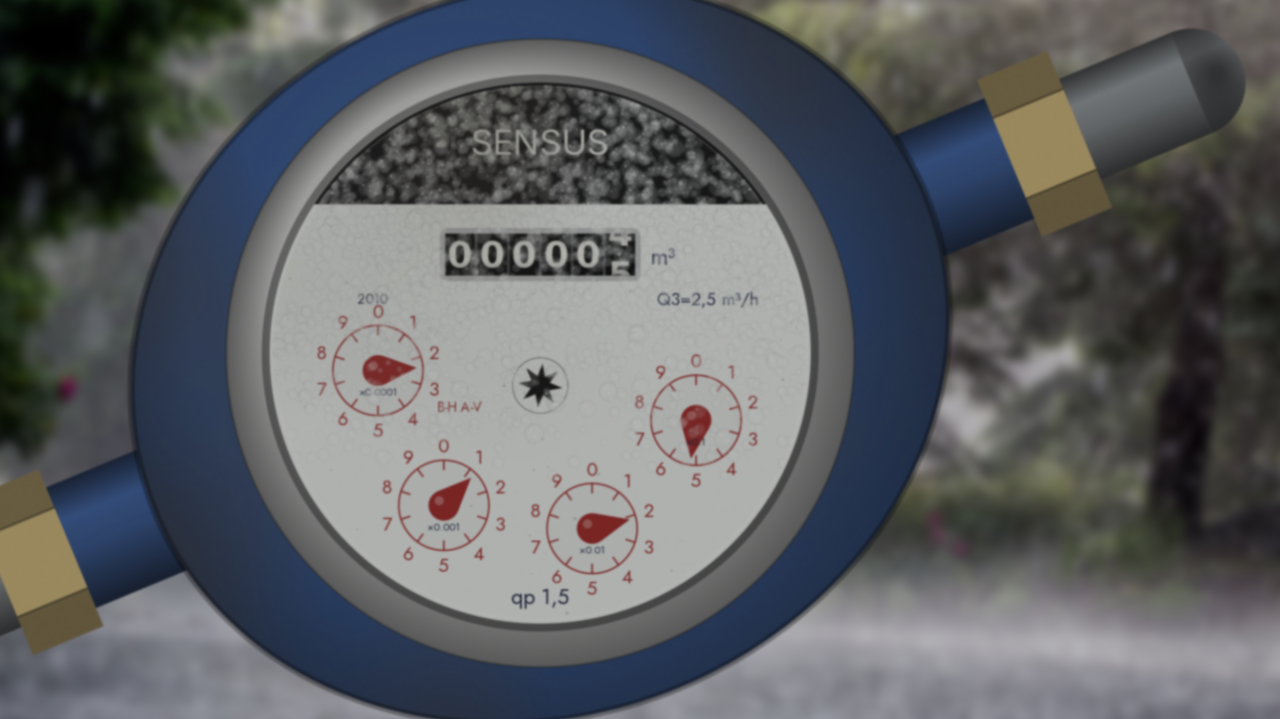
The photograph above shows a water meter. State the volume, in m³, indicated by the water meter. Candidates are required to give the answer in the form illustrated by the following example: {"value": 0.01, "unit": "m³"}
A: {"value": 4.5212, "unit": "m³"}
